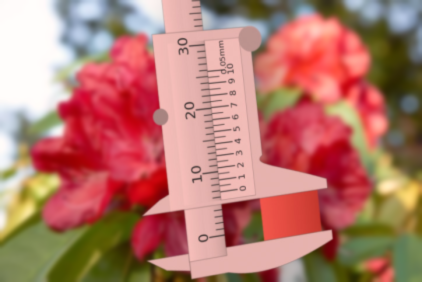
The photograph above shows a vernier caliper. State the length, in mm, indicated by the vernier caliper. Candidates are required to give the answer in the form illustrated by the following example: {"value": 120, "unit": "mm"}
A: {"value": 6.8, "unit": "mm"}
